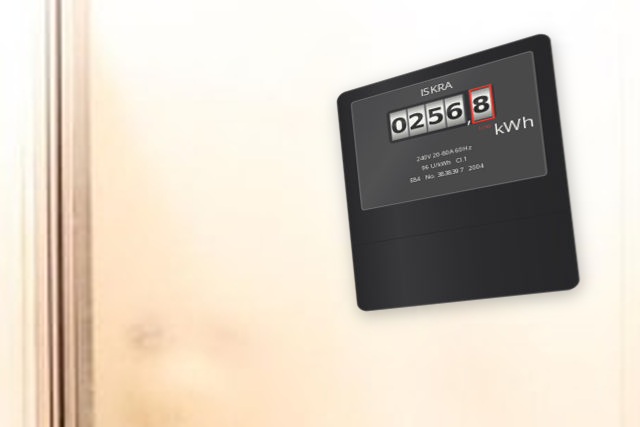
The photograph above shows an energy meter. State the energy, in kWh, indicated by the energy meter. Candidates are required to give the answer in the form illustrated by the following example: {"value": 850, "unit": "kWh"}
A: {"value": 256.8, "unit": "kWh"}
